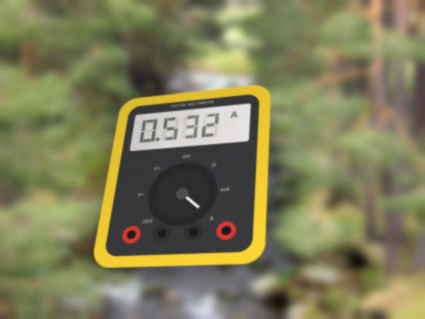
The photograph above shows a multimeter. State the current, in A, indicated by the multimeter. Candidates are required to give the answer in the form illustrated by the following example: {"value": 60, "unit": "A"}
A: {"value": 0.532, "unit": "A"}
